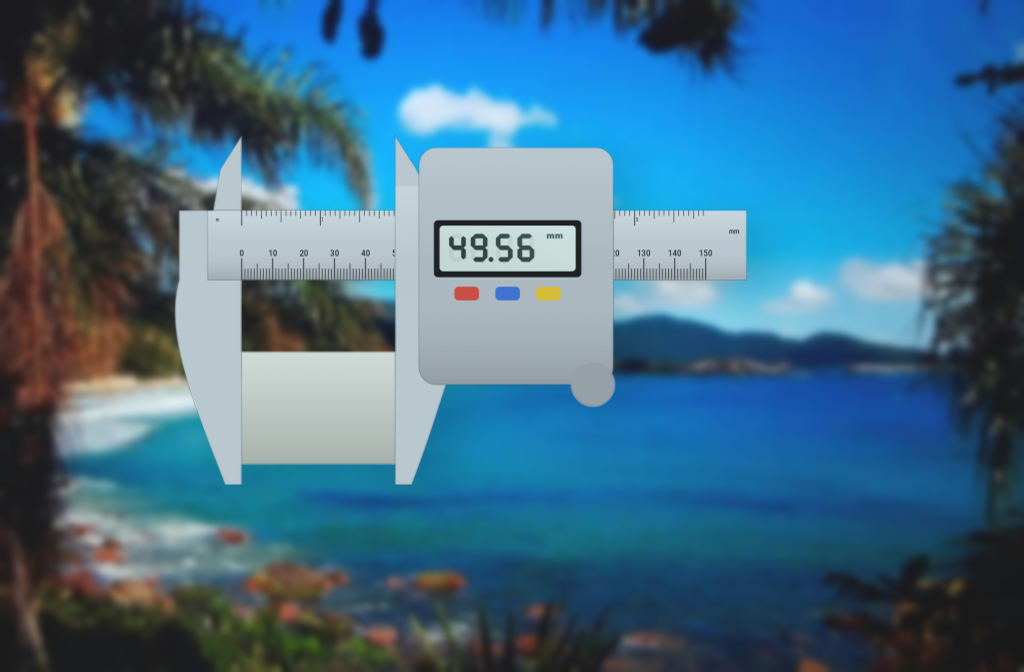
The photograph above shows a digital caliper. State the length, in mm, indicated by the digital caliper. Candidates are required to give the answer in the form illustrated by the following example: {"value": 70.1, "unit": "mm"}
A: {"value": 49.56, "unit": "mm"}
